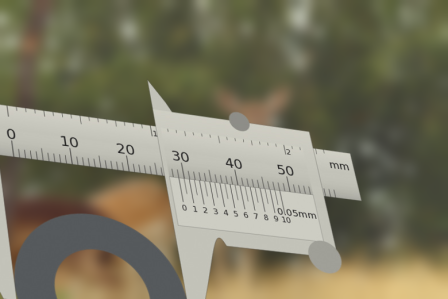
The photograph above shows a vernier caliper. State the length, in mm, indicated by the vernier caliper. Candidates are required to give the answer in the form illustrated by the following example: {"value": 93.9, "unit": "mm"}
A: {"value": 29.0, "unit": "mm"}
